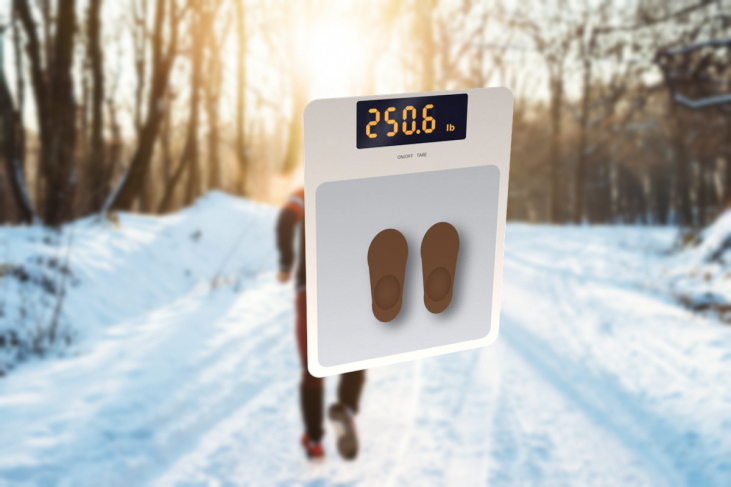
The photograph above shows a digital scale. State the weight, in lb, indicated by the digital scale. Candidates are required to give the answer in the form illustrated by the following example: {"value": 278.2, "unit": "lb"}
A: {"value": 250.6, "unit": "lb"}
